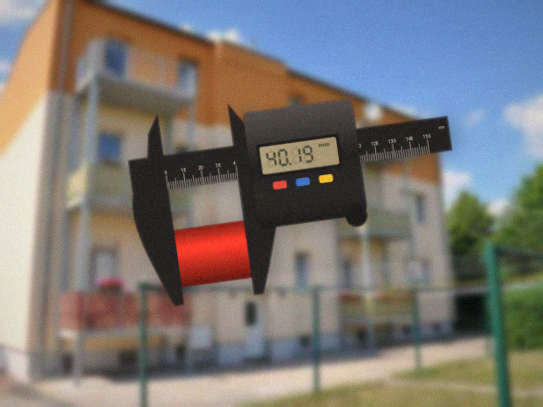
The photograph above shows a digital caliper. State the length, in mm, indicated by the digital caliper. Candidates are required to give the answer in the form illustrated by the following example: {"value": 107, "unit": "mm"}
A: {"value": 40.19, "unit": "mm"}
